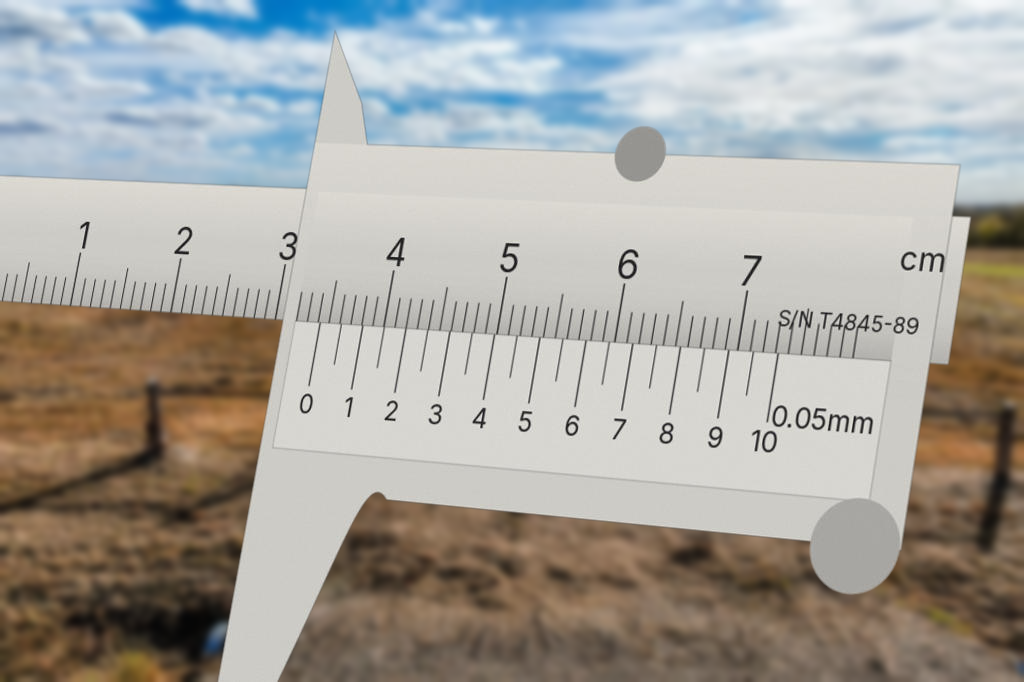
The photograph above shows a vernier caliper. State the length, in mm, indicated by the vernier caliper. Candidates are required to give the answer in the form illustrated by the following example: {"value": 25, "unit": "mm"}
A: {"value": 34.2, "unit": "mm"}
